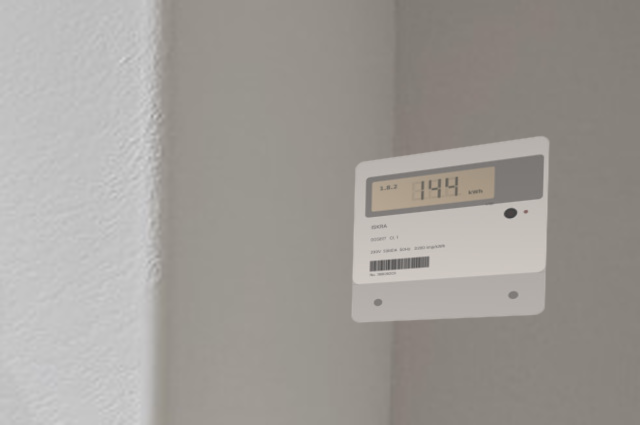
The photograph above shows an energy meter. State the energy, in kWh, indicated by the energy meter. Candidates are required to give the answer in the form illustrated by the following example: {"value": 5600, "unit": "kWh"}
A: {"value": 144, "unit": "kWh"}
